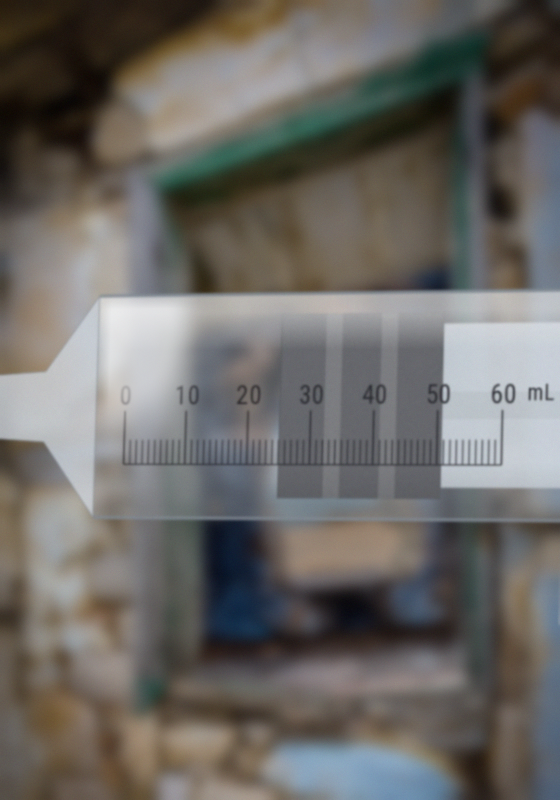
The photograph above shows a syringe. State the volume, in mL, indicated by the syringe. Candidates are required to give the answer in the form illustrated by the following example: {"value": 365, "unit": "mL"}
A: {"value": 25, "unit": "mL"}
